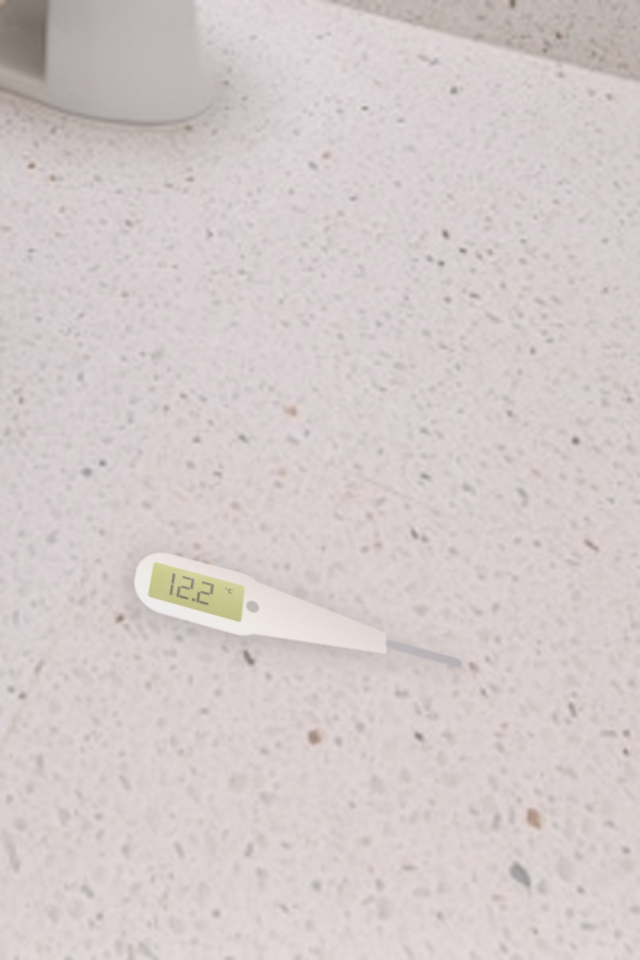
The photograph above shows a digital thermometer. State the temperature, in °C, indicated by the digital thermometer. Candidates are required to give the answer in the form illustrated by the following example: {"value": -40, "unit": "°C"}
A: {"value": 12.2, "unit": "°C"}
